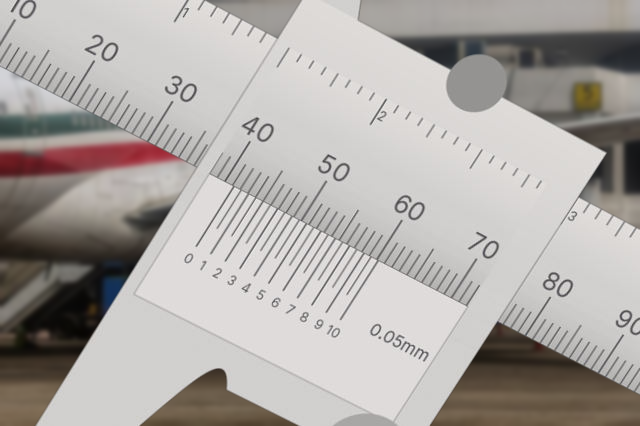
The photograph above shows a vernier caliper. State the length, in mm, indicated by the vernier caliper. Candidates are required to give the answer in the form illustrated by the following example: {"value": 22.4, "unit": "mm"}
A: {"value": 41.2, "unit": "mm"}
